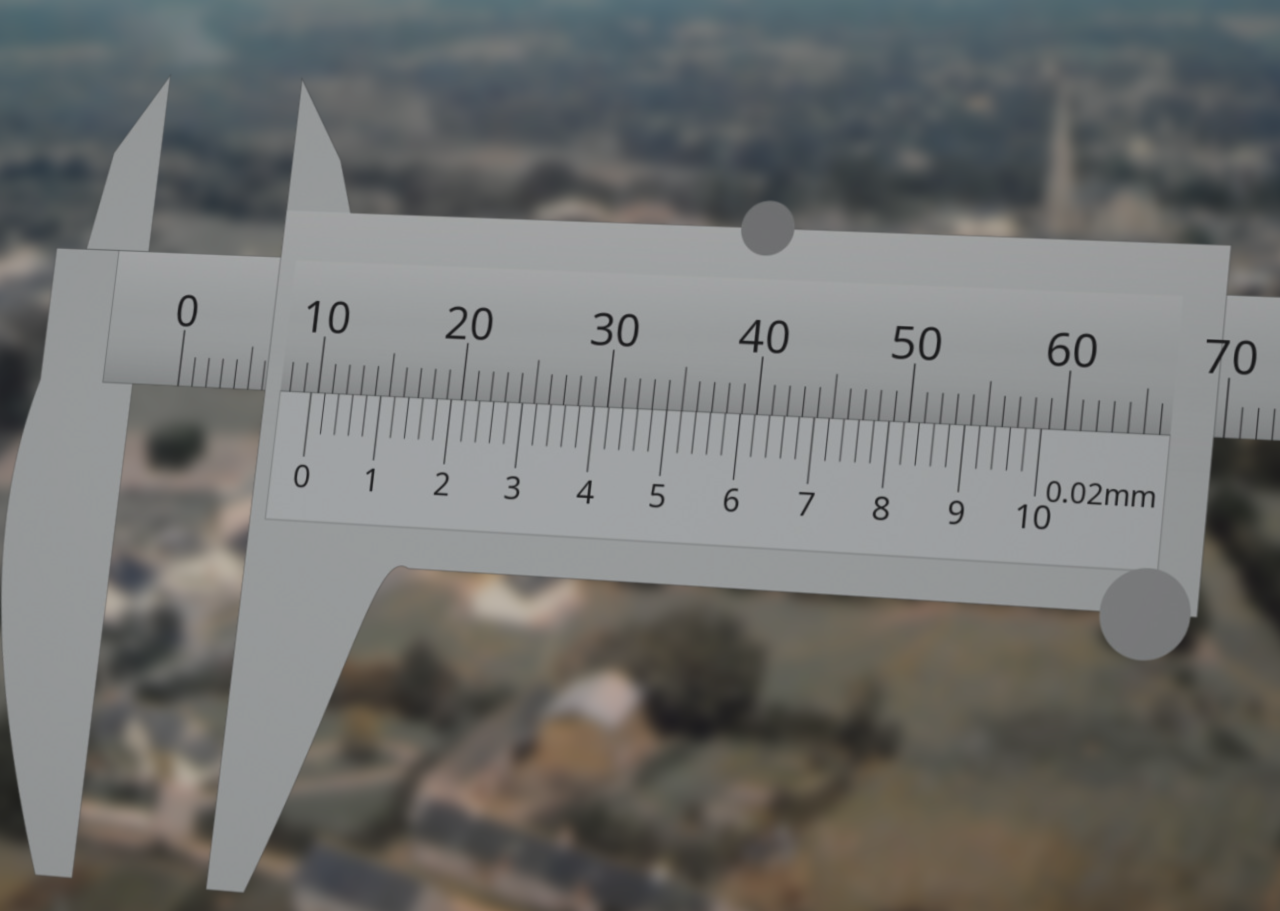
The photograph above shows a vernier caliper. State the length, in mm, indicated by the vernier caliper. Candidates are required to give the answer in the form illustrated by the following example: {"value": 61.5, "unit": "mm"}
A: {"value": 9.5, "unit": "mm"}
